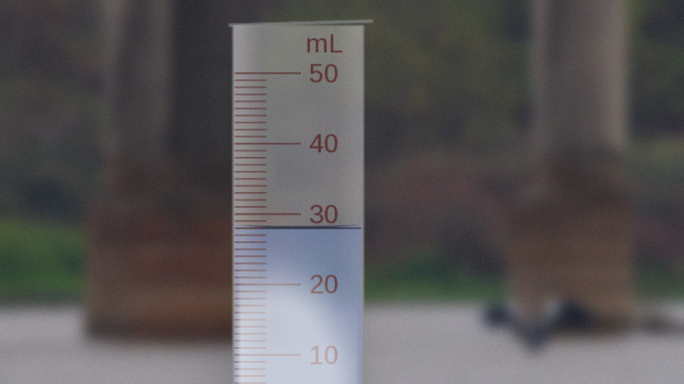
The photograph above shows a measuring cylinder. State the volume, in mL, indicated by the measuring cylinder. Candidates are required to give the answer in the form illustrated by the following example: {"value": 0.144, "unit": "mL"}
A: {"value": 28, "unit": "mL"}
